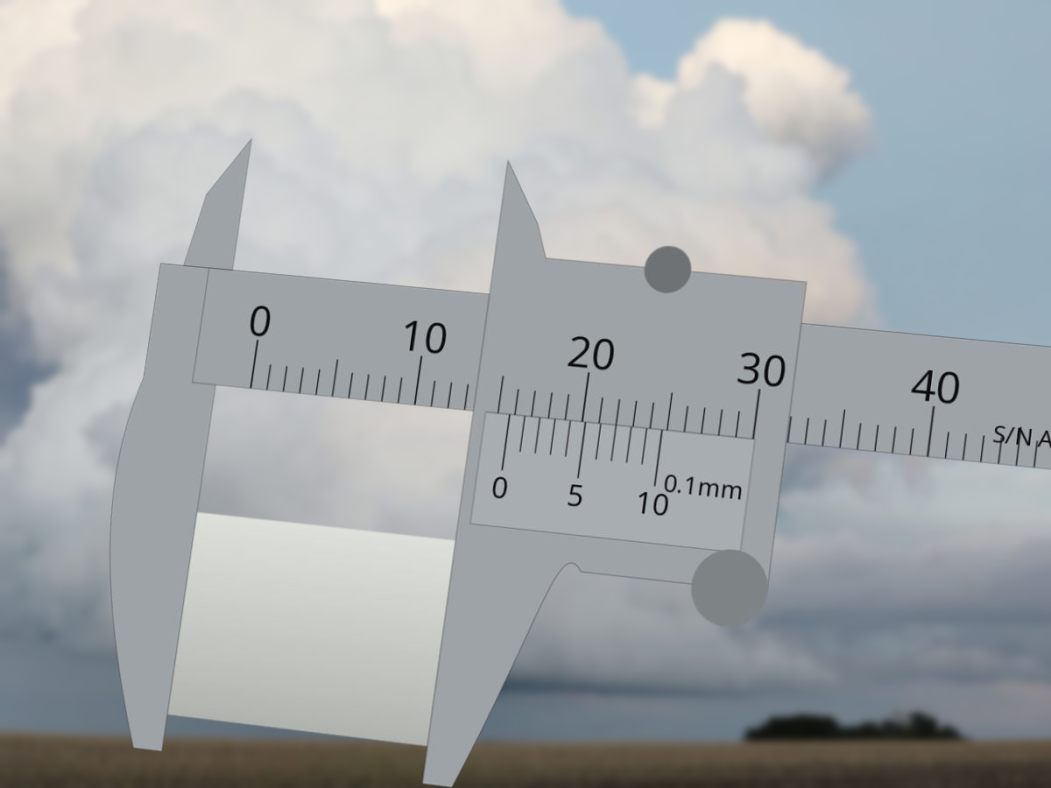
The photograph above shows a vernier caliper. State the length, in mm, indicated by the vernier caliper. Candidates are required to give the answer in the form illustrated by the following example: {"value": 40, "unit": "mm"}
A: {"value": 15.7, "unit": "mm"}
